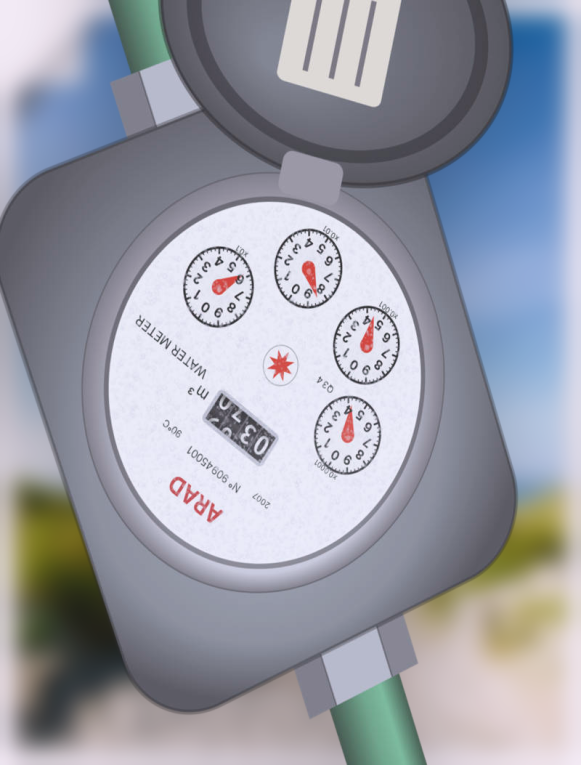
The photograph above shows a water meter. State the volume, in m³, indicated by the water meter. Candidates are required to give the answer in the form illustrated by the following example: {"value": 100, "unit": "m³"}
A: {"value": 369.5844, "unit": "m³"}
